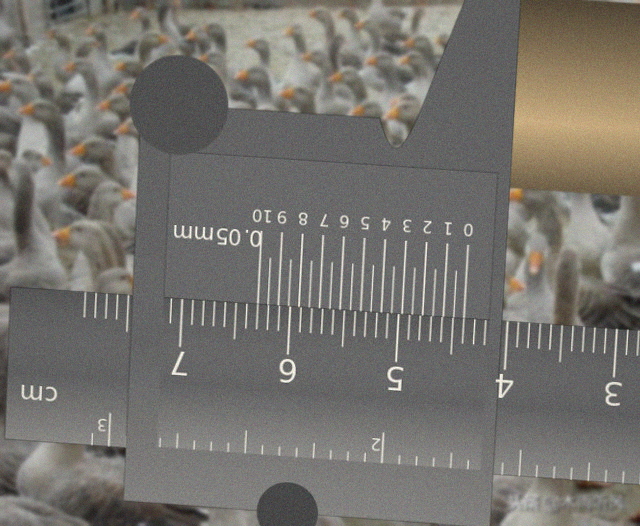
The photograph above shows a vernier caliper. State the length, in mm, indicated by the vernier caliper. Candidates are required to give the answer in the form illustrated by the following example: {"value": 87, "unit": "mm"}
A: {"value": 44.0, "unit": "mm"}
